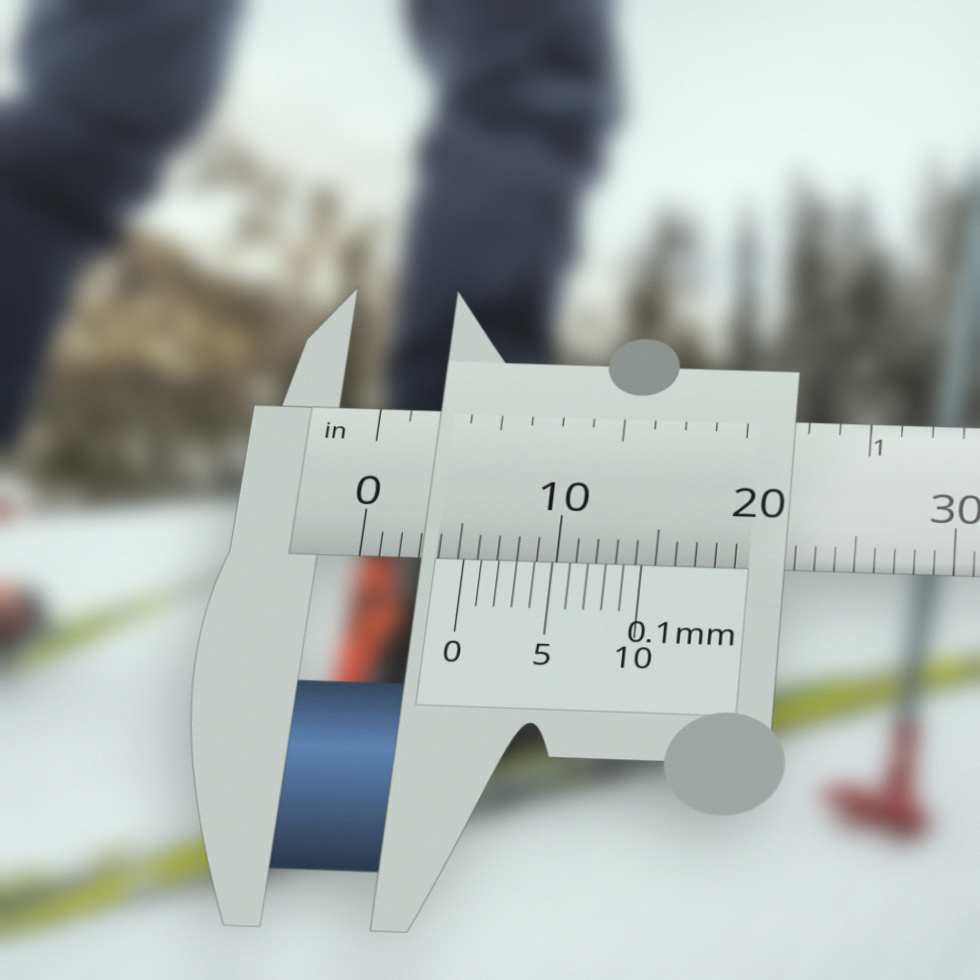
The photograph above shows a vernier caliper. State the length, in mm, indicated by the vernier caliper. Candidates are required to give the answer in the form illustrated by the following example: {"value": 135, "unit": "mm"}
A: {"value": 5.3, "unit": "mm"}
